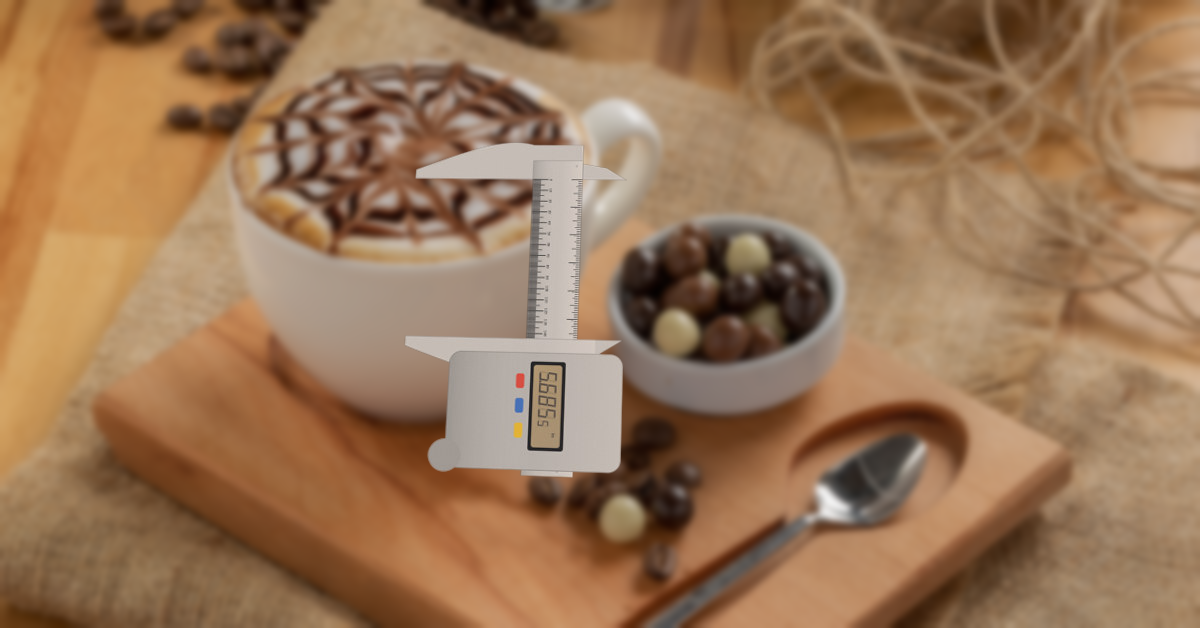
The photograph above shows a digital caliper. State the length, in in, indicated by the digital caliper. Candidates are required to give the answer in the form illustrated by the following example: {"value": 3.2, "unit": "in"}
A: {"value": 5.6855, "unit": "in"}
